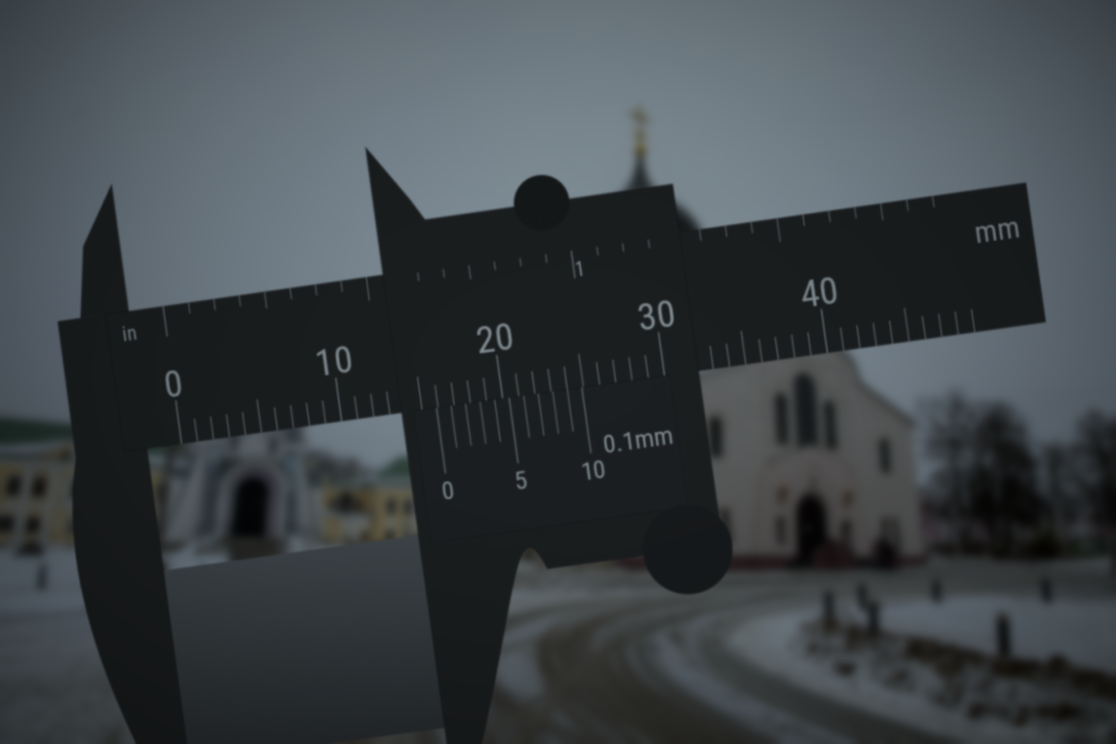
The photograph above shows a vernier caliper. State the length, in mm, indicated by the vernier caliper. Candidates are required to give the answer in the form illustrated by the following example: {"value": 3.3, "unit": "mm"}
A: {"value": 15.9, "unit": "mm"}
